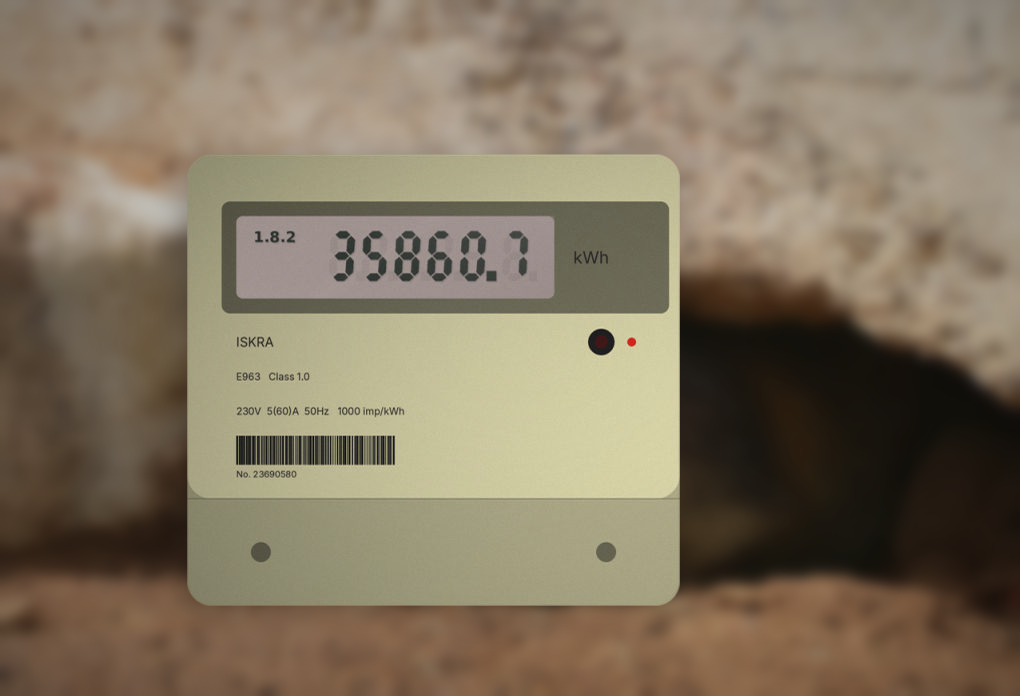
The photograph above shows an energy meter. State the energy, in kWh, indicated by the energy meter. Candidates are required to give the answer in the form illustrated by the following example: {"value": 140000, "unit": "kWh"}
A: {"value": 35860.7, "unit": "kWh"}
